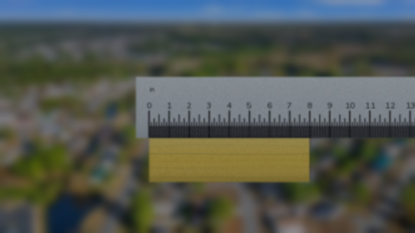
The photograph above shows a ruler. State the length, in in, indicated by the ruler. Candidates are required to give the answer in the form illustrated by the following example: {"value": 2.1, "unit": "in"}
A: {"value": 8, "unit": "in"}
